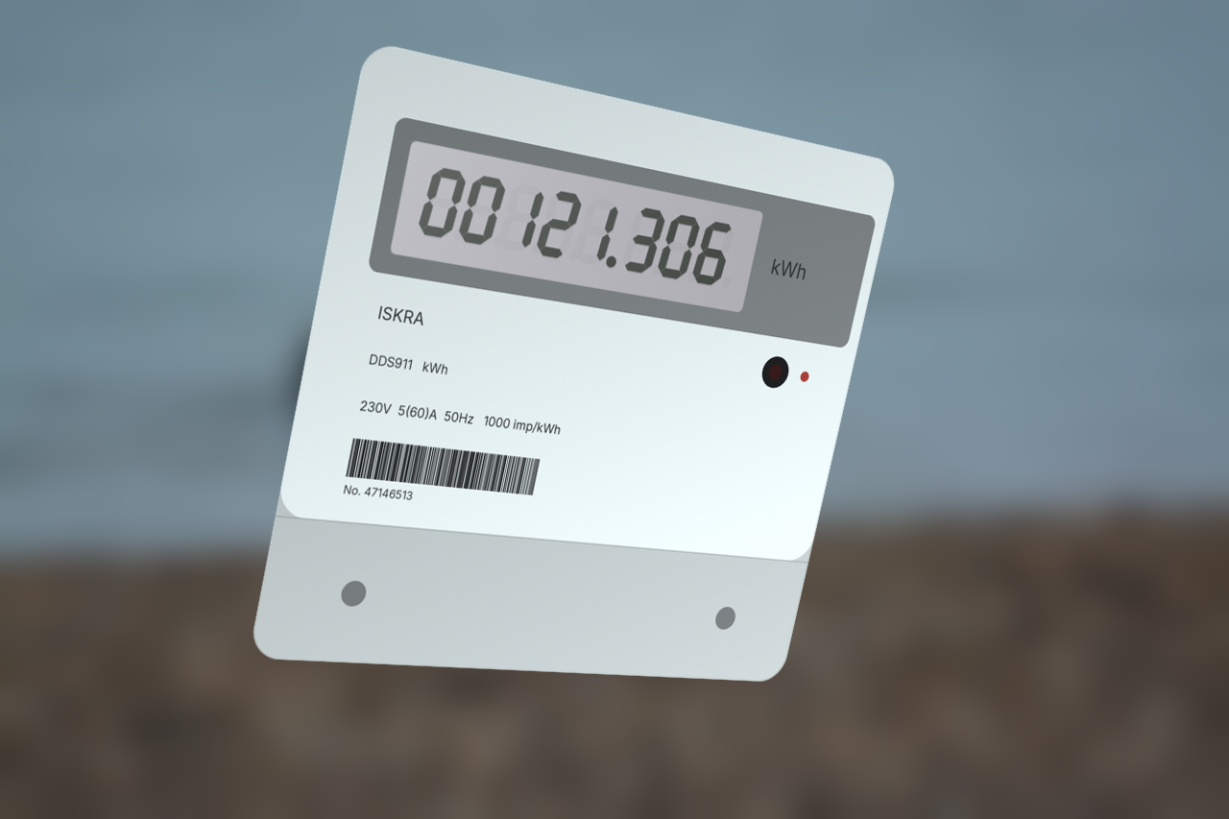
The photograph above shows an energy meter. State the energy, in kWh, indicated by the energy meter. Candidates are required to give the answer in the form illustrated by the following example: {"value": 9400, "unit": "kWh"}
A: {"value": 121.306, "unit": "kWh"}
